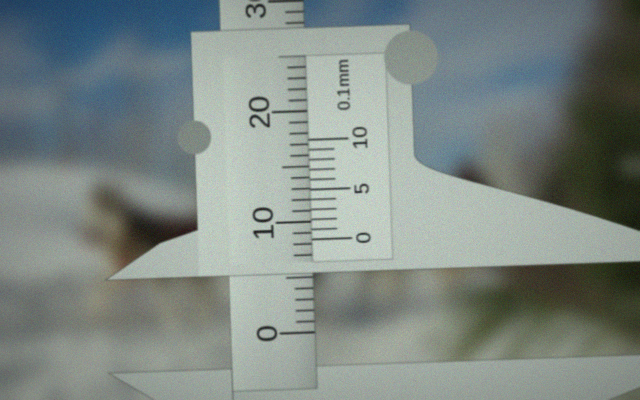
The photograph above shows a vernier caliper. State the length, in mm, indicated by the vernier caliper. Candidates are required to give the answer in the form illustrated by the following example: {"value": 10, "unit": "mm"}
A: {"value": 8.4, "unit": "mm"}
